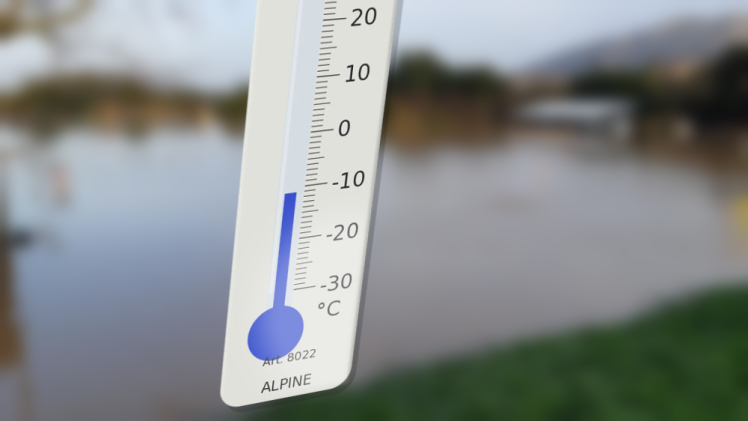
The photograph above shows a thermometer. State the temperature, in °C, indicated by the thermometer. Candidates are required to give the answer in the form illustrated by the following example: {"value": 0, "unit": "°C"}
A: {"value": -11, "unit": "°C"}
